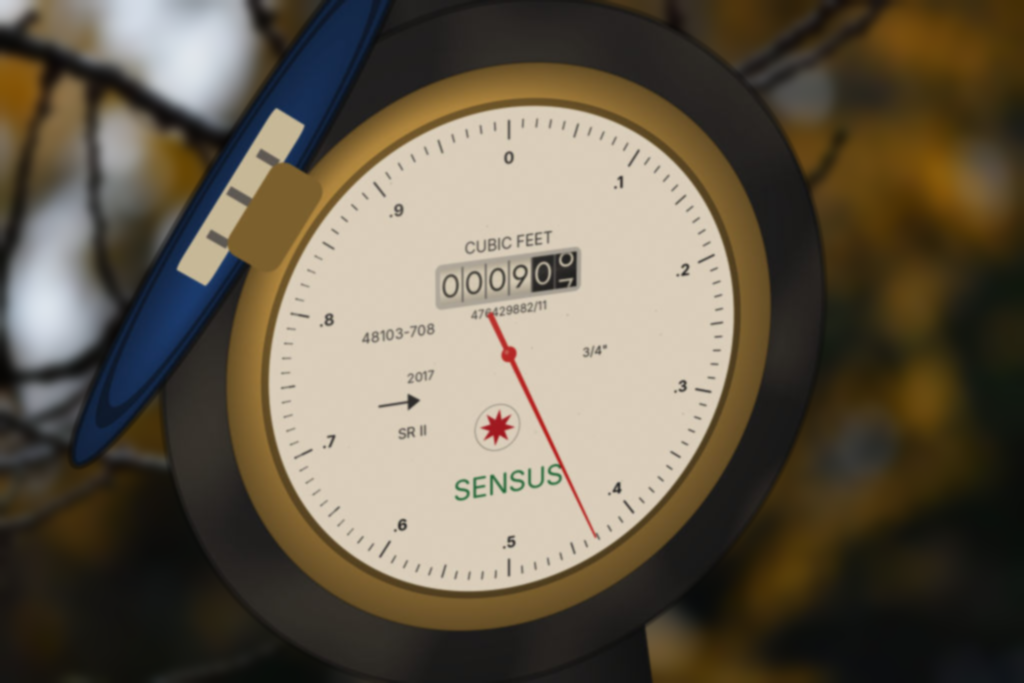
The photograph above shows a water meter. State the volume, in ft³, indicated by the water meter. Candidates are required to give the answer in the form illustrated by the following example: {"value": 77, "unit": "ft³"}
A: {"value": 906.43, "unit": "ft³"}
